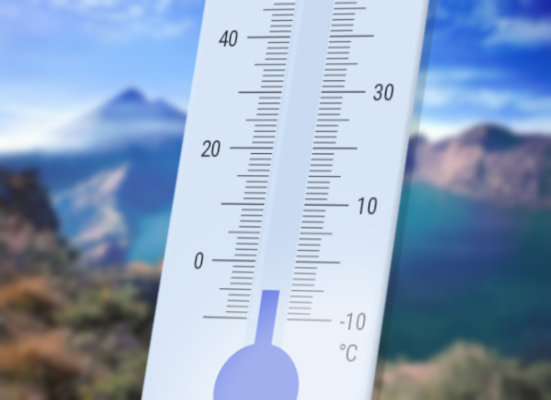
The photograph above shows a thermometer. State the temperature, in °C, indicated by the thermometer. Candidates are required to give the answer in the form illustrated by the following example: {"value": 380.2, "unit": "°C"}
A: {"value": -5, "unit": "°C"}
